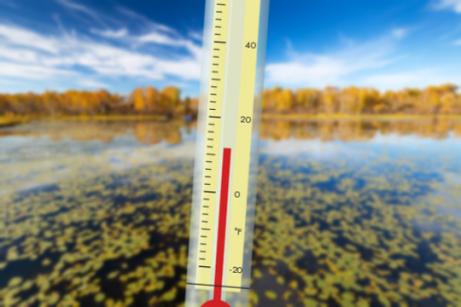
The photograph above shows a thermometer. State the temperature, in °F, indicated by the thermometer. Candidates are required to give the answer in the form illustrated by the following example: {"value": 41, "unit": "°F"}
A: {"value": 12, "unit": "°F"}
